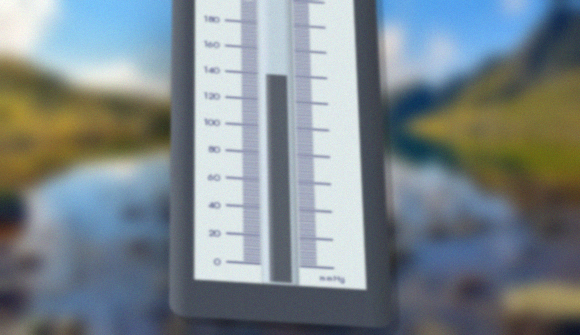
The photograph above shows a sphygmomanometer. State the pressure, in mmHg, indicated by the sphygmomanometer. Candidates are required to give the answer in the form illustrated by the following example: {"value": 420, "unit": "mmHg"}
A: {"value": 140, "unit": "mmHg"}
